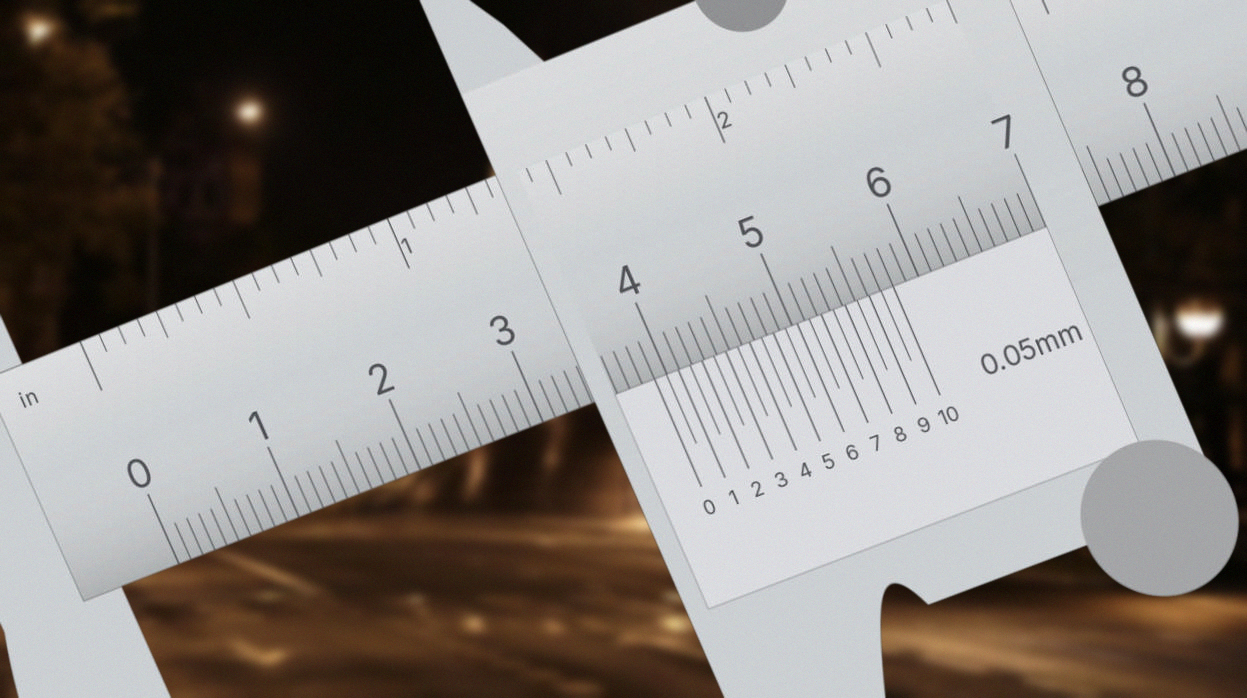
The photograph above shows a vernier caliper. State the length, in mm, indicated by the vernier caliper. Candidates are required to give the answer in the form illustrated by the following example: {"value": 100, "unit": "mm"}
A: {"value": 39.0, "unit": "mm"}
